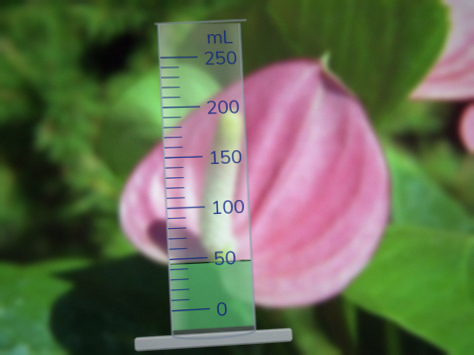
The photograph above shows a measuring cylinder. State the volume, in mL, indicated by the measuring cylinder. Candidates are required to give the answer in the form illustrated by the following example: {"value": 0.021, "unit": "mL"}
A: {"value": 45, "unit": "mL"}
